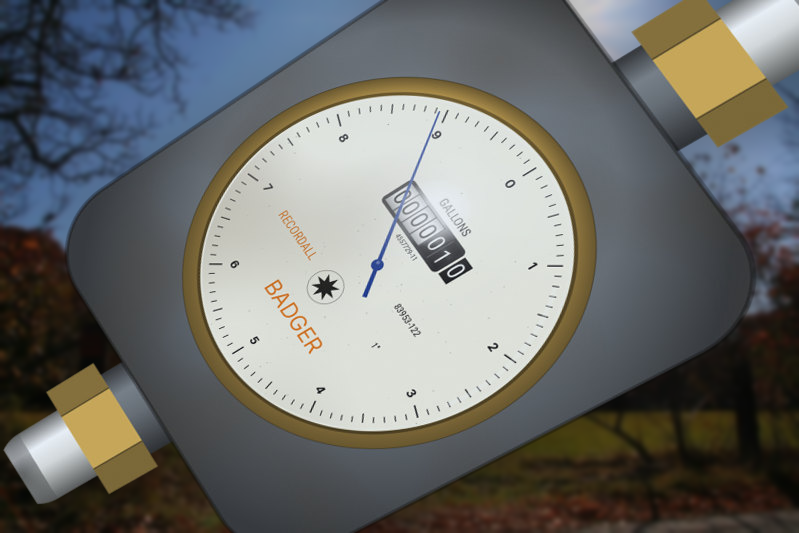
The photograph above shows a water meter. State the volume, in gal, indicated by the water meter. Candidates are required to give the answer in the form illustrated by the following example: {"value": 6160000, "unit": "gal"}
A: {"value": 8.9, "unit": "gal"}
